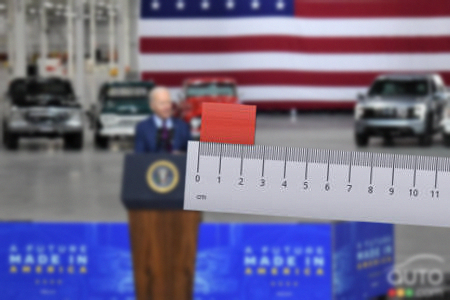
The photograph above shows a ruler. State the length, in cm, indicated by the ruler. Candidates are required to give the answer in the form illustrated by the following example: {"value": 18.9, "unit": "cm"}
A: {"value": 2.5, "unit": "cm"}
